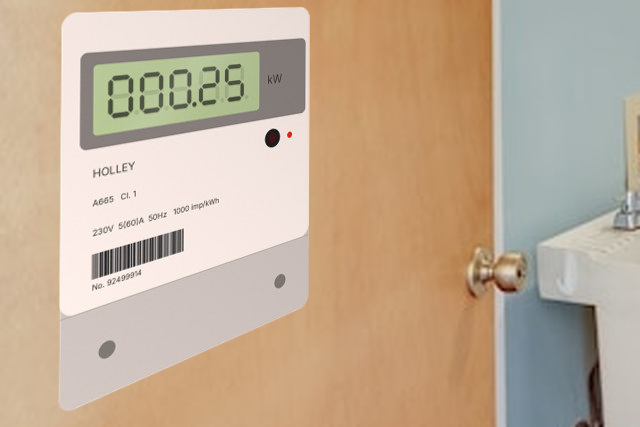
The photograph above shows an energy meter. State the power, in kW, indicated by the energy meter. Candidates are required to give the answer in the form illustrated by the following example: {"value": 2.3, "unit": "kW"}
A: {"value": 0.25, "unit": "kW"}
